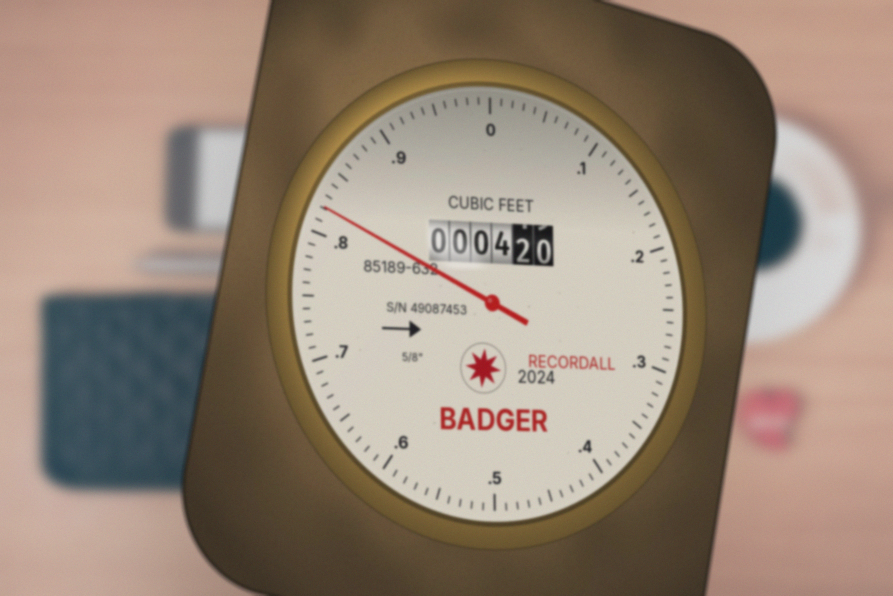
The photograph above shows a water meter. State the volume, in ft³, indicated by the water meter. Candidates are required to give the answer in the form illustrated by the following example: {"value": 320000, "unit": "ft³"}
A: {"value": 419.82, "unit": "ft³"}
